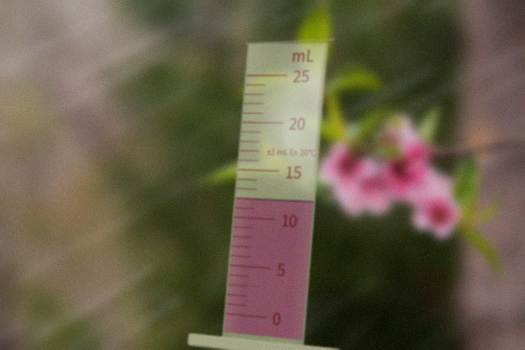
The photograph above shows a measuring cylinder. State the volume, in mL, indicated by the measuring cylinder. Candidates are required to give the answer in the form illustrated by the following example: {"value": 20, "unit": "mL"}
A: {"value": 12, "unit": "mL"}
